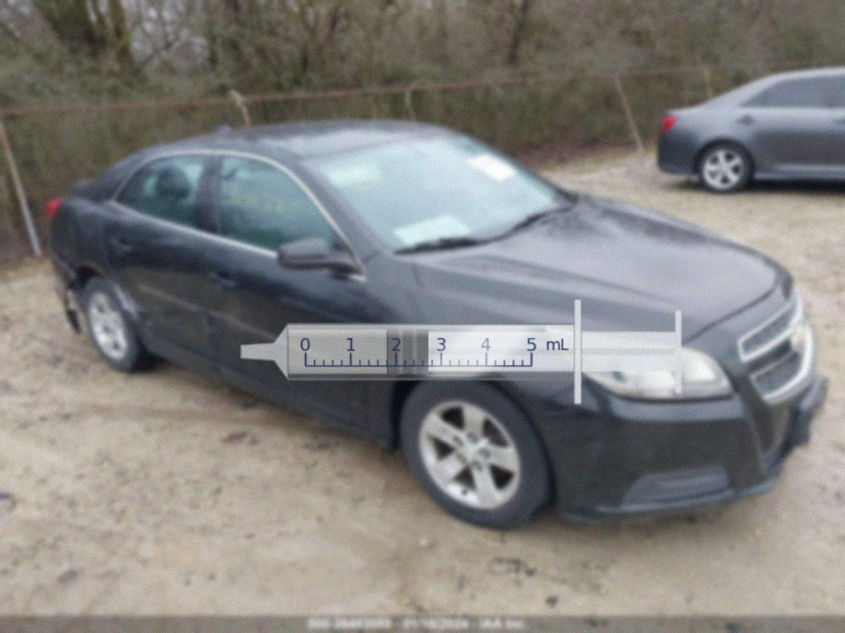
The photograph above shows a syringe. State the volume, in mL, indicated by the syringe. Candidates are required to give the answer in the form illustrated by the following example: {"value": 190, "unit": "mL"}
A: {"value": 1.8, "unit": "mL"}
